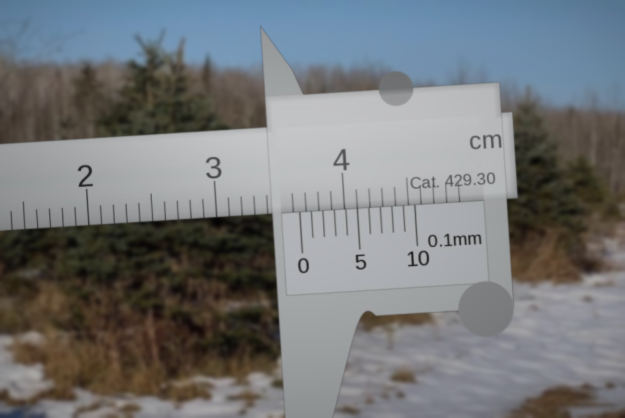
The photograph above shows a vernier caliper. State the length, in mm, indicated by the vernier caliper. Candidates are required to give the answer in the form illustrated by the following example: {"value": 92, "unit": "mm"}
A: {"value": 36.5, "unit": "mm"}
